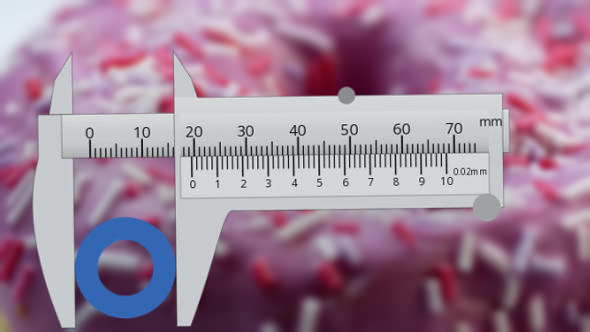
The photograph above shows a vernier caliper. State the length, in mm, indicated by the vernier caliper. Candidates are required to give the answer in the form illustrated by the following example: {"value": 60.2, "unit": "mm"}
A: {"value": 19.5, "unit": "mm"}
